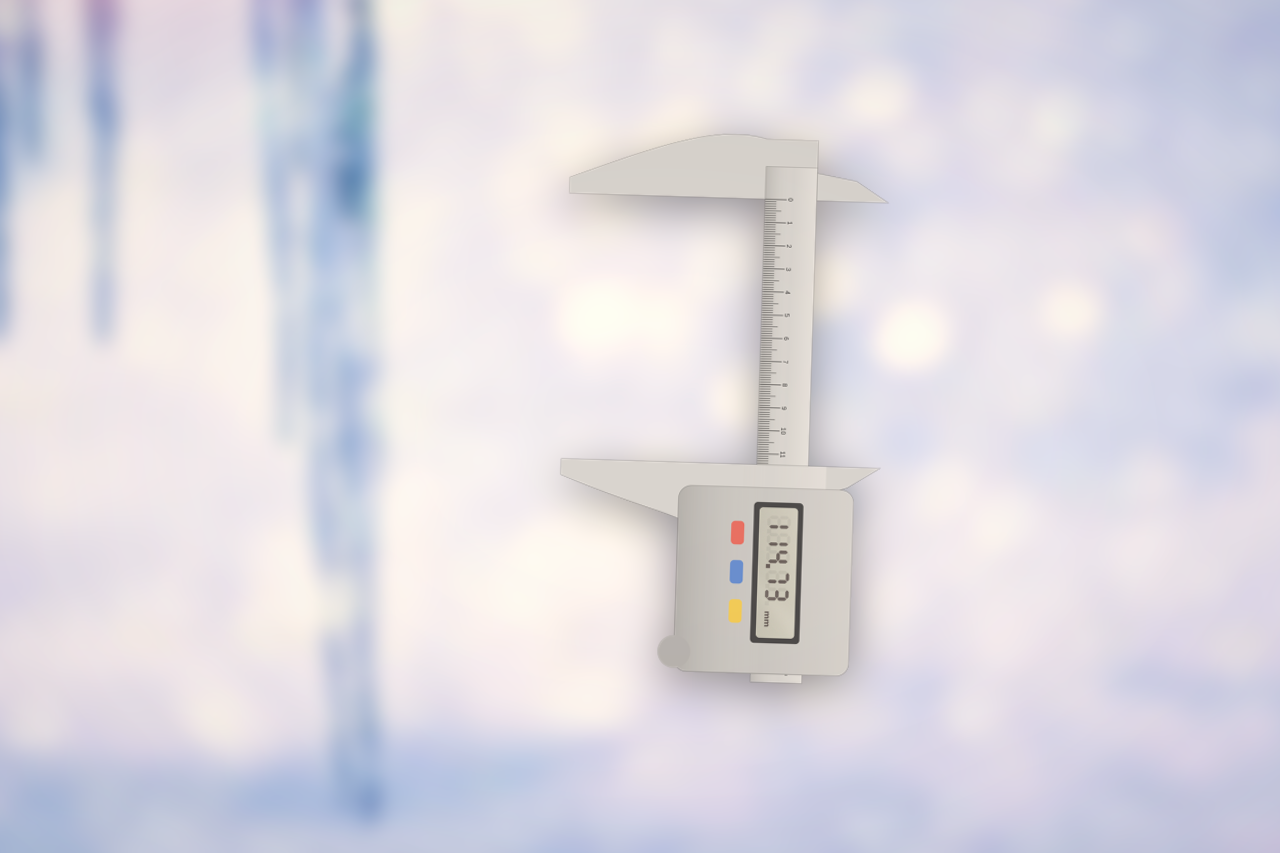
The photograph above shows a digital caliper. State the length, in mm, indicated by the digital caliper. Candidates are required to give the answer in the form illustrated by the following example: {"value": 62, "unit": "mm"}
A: {"value": 114.73, "unit": "mm"}
